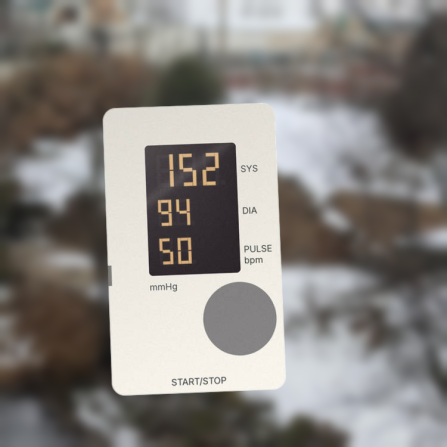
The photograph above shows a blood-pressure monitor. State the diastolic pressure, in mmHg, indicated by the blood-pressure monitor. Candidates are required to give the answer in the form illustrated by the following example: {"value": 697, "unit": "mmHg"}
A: {"value": 94, "unit": "mmHg"}
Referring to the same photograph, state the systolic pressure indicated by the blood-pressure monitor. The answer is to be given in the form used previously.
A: {"value": 152, "unit": "mmHg"}
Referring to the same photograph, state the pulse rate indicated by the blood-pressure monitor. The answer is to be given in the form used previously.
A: {"value": 50, "unit": "bpm"}
